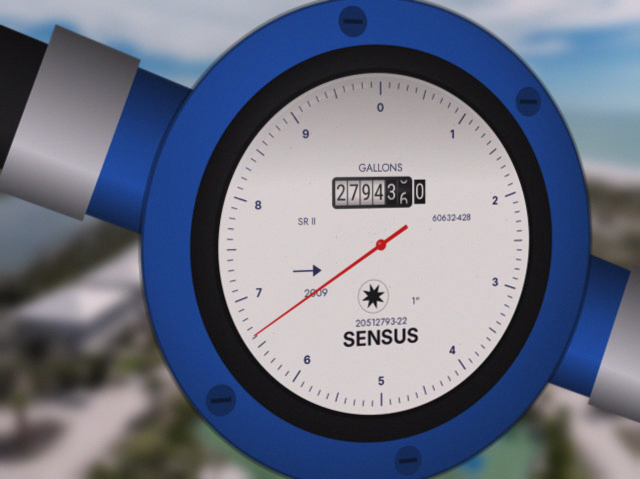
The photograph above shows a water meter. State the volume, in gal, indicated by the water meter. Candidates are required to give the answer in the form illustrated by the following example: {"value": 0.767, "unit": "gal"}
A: {"value": 2794356.6, "unit": "gal"}
